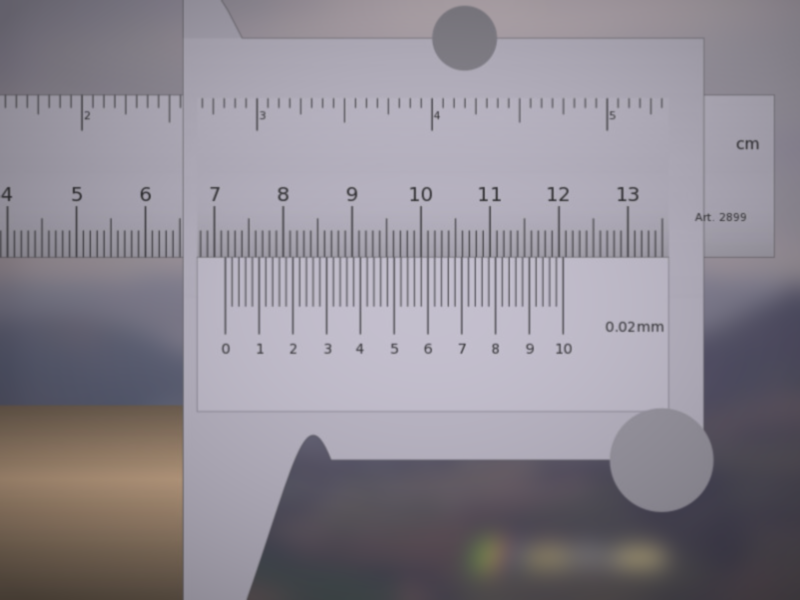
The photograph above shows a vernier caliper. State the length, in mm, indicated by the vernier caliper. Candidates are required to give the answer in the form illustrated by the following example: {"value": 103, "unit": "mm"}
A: {"value": 71.6, "unit": "mm"}
